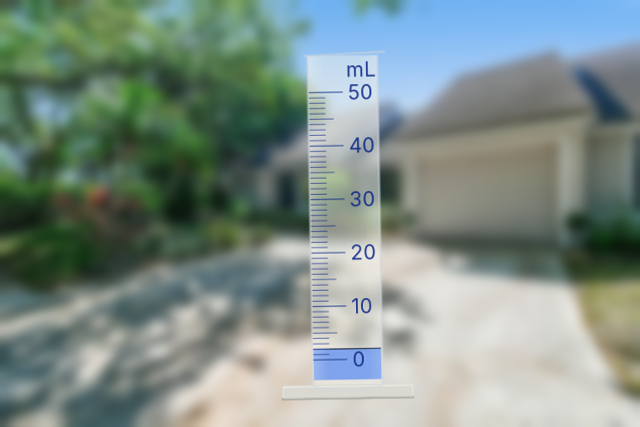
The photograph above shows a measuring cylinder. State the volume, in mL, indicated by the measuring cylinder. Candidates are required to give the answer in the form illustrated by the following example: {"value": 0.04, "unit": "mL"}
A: {"value": 2, "unit": "mL"}
